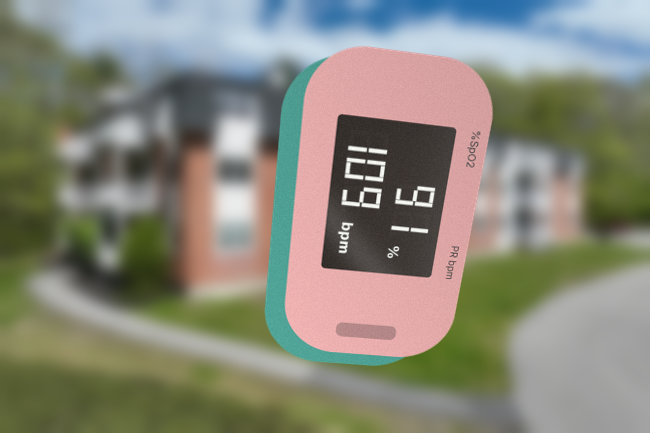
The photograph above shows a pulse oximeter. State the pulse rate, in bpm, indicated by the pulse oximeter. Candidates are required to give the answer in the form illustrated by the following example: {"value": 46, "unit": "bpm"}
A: {"value": 109, "unit": "bpm"}
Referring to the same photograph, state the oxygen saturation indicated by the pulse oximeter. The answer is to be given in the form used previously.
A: {"value": 91, "unit": "%"}
